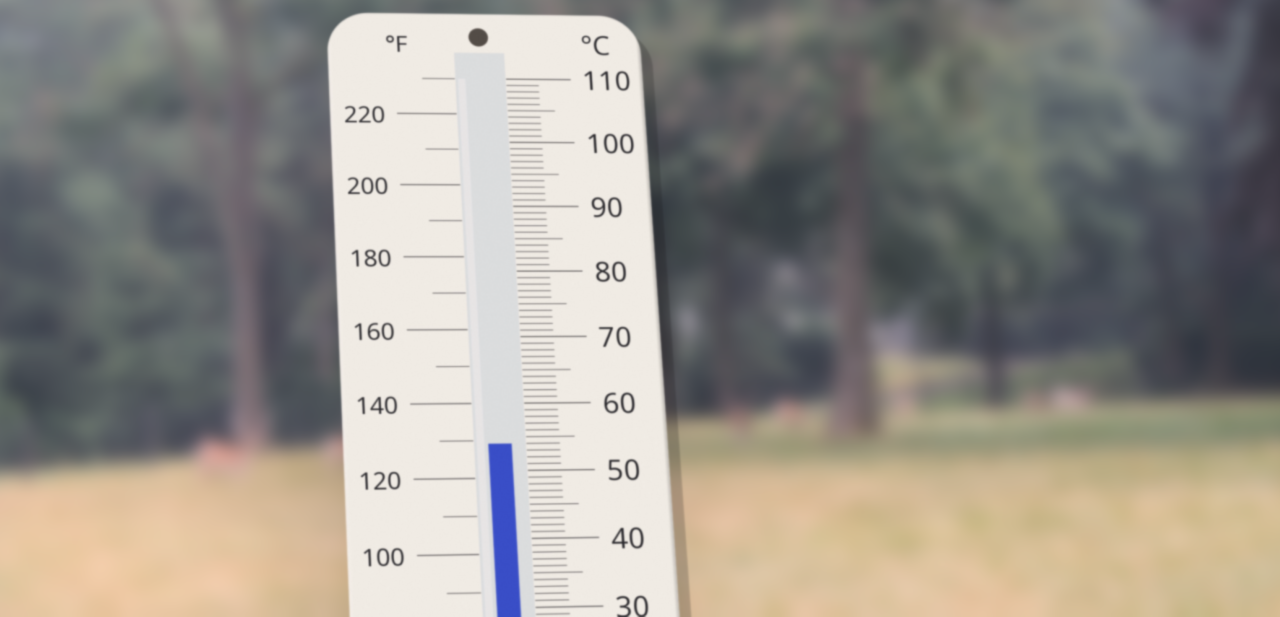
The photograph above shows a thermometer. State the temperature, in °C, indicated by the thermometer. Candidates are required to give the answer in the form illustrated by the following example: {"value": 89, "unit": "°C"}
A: {"value": 54, "unit": "°C"}
